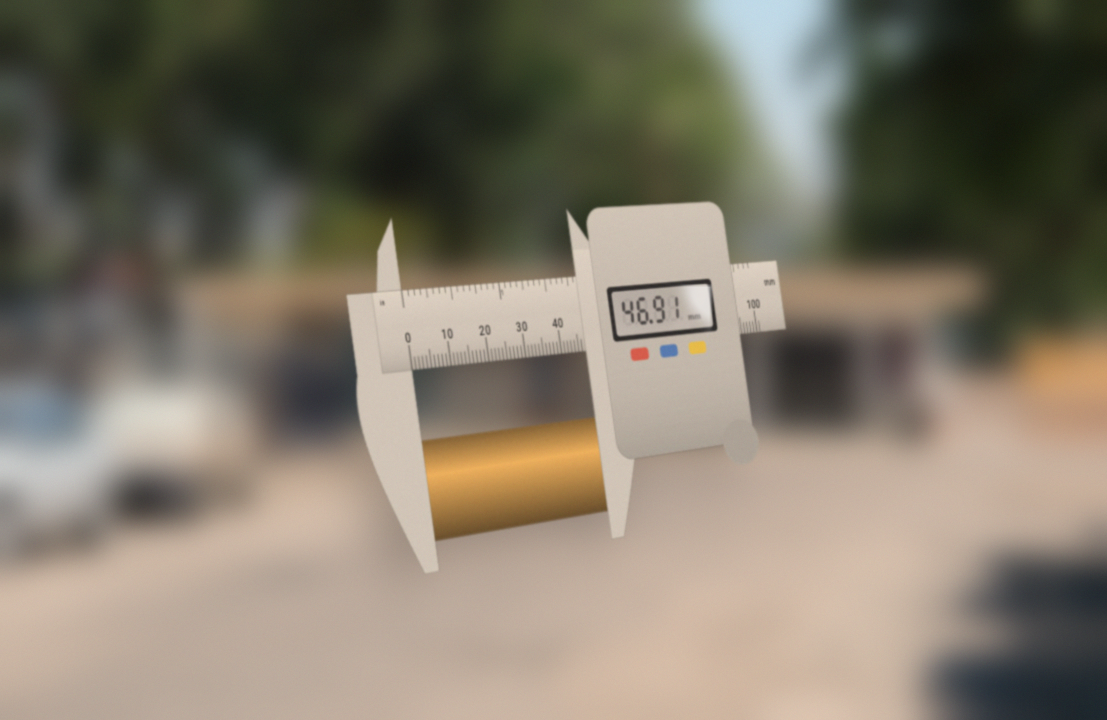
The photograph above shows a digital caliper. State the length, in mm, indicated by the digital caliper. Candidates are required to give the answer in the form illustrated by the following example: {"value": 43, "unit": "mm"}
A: {"value": 46.91, "unit": "mm"}
